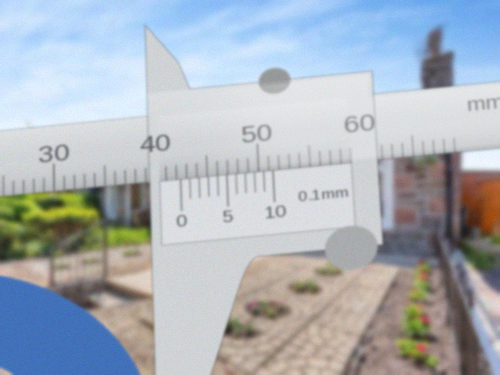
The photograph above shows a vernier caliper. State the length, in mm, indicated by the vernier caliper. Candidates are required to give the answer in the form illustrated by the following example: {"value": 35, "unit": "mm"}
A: {"value": 42.4, "unit": "mm"}
